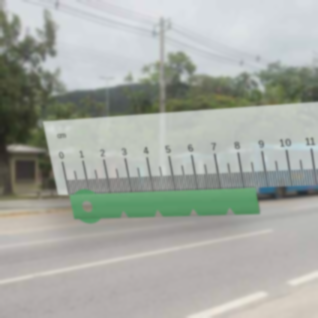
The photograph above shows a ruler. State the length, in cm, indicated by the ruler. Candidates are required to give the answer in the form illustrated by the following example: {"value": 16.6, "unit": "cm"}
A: {"value": 8.5, "unit": "cm"}
